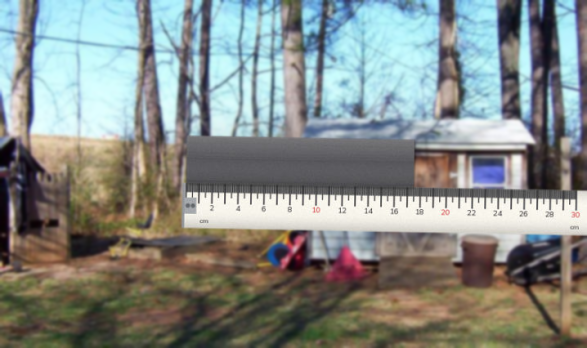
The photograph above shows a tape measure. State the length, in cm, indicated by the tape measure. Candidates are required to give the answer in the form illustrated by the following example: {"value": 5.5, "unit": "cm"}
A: {"value": 17.5, "unit": "cm"}
